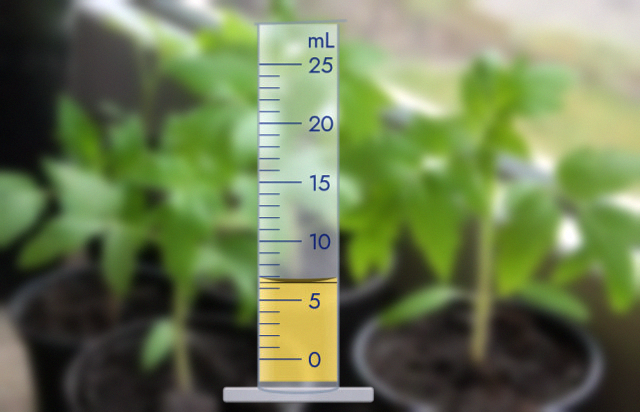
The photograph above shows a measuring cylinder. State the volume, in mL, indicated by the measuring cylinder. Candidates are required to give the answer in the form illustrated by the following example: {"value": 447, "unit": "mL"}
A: {"value": 6.5, "unit": "mL"}
